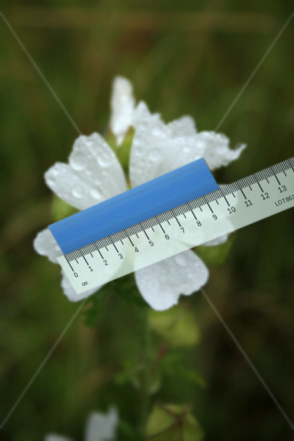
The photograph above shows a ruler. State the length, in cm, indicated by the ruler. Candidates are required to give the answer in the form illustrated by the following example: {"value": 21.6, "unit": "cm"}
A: {"value": 10, "unit": "cm"}
